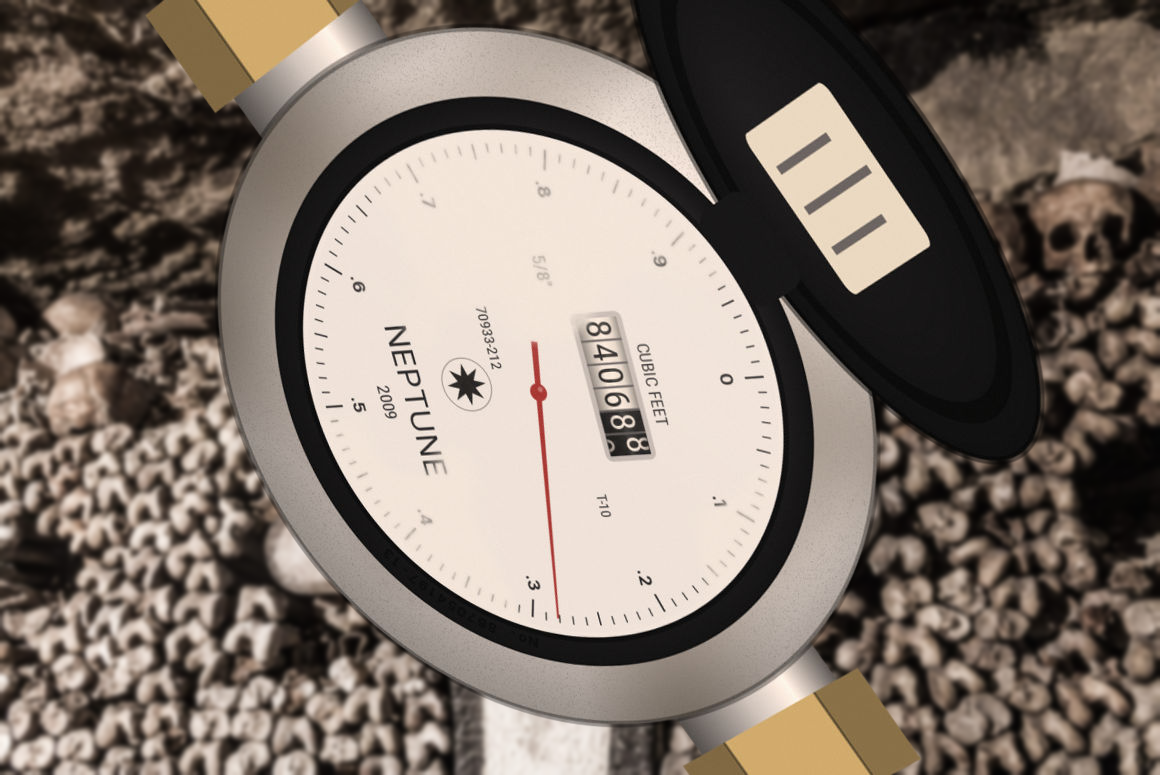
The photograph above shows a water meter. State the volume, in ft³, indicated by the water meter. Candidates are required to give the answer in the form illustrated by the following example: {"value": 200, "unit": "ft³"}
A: {"value": 840688.28, "unit": "ft³"}
